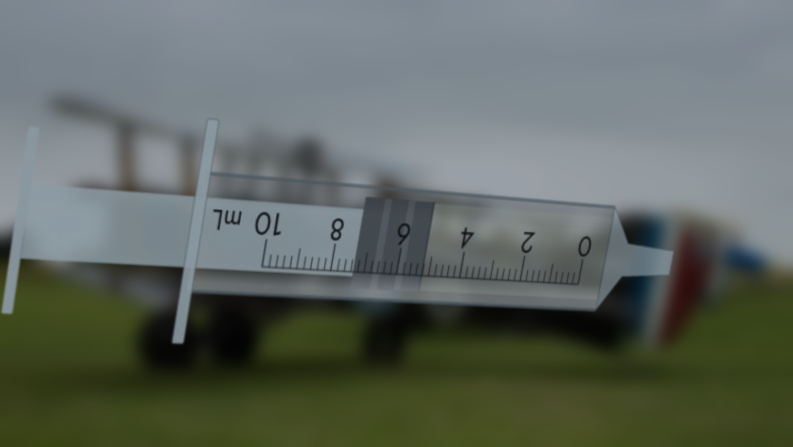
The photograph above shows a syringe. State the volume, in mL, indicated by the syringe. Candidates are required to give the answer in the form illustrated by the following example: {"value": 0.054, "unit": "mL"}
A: {"value": 5.2, "unit": "mL"}
